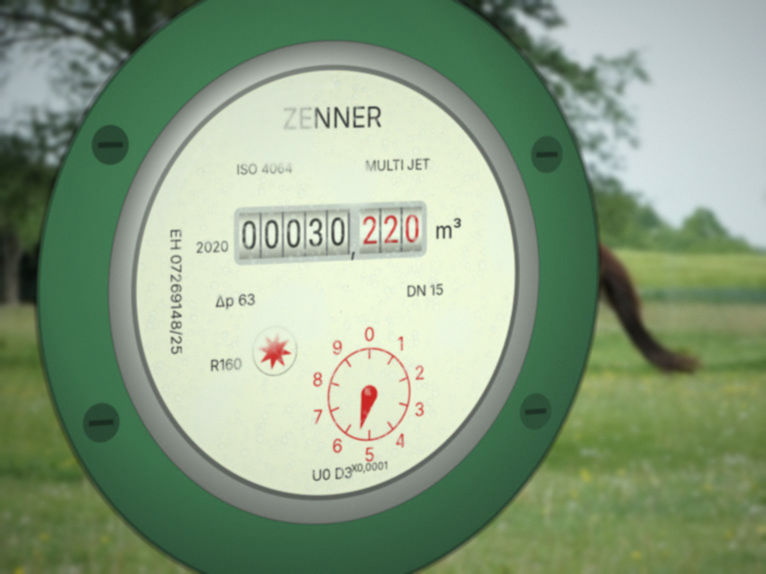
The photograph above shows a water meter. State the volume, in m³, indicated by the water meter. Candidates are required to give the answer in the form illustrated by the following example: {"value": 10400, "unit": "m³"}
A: {"value": 30.2205, "unit": "m³"}
